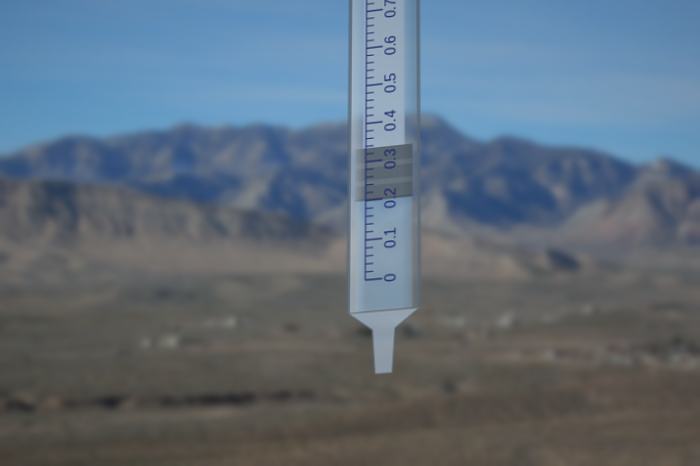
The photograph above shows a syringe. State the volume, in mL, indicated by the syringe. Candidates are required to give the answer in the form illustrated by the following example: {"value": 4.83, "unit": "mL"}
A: {"value": 0.2, "unit": "mL"}
